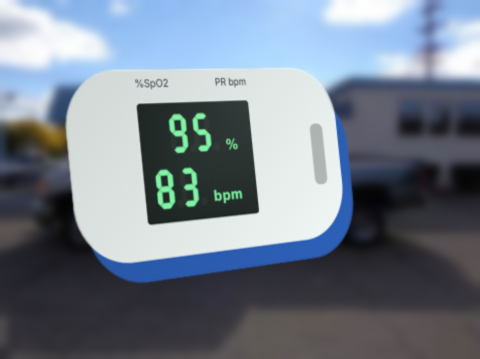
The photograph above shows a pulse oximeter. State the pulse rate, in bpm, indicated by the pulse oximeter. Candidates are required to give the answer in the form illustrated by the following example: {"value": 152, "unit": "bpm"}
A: {"value": 83, "unit": "bpm"}
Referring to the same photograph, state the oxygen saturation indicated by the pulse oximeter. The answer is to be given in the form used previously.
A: {"value": 95, "unit": "%"}
